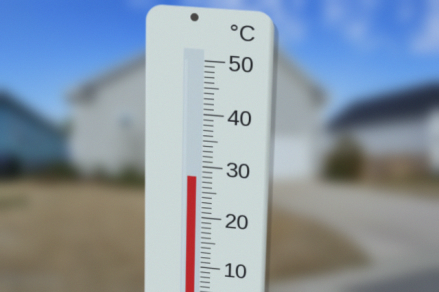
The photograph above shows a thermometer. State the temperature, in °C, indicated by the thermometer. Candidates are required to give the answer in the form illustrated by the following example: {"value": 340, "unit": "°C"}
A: {"value": 28, "unit": "°C"}
